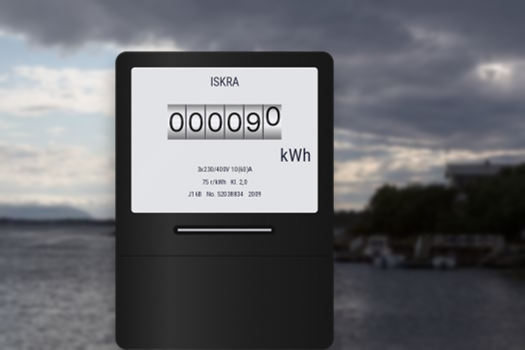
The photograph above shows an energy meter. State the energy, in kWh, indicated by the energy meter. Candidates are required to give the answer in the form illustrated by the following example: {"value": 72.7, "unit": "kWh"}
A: {"value": 90, "unit": "kWh"}
